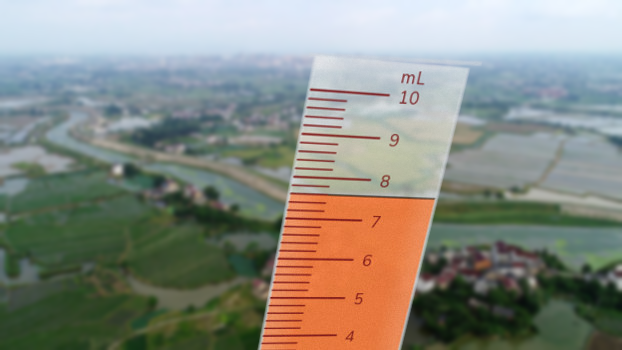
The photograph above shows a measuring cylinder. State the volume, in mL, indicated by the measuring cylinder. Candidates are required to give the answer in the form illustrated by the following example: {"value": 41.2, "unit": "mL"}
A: {"value": 7.6, "unit": "mL"}
